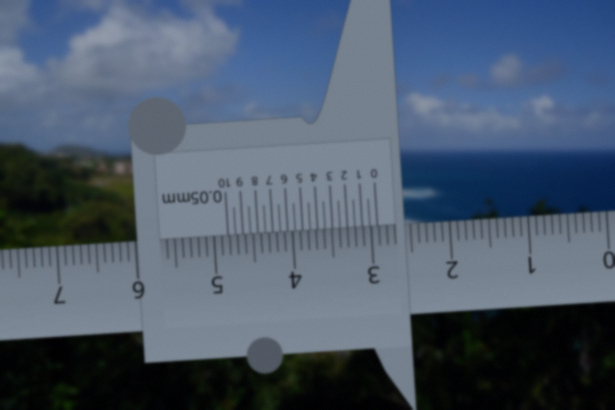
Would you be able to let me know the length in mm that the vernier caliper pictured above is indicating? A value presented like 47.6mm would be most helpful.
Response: 29.2mm
